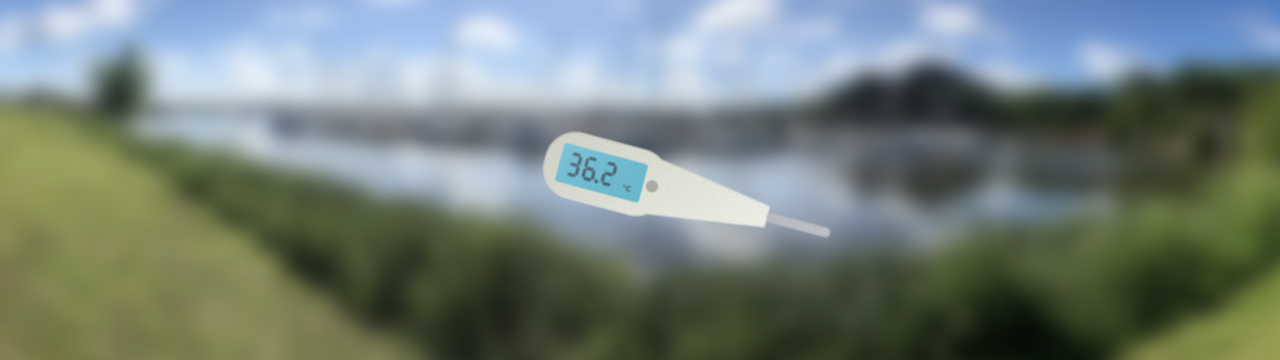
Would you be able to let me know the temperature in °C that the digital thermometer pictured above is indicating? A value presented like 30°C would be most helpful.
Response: 36.2°C
